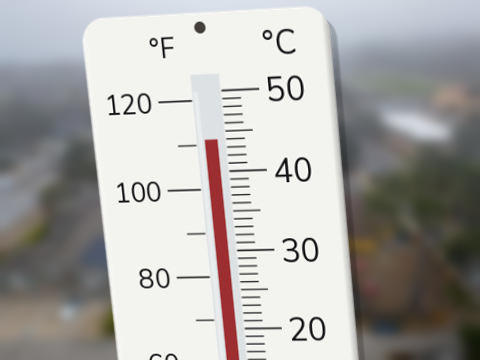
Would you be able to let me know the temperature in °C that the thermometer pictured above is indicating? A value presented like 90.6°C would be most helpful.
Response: 44°C
